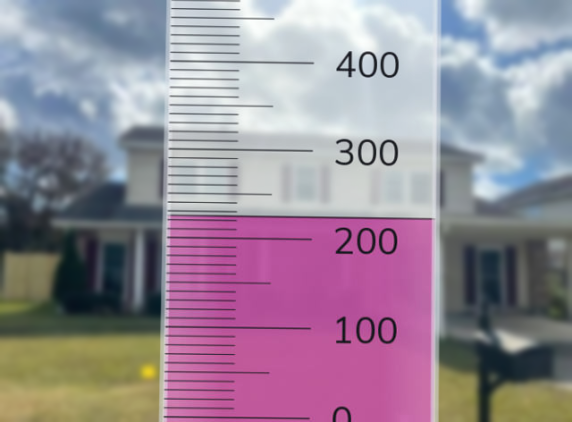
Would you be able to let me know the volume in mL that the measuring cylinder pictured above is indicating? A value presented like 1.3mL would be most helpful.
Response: 225mL
